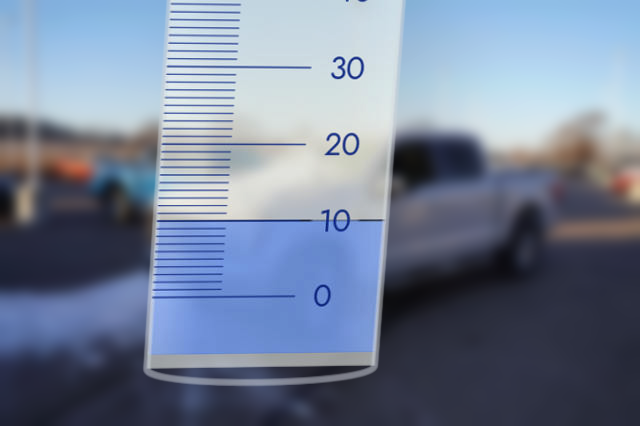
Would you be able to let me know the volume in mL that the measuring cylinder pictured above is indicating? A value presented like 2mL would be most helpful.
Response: 10mL
